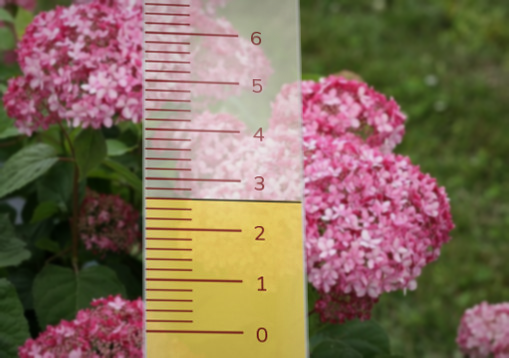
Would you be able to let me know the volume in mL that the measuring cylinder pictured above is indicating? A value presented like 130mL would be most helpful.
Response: 2.6mL
